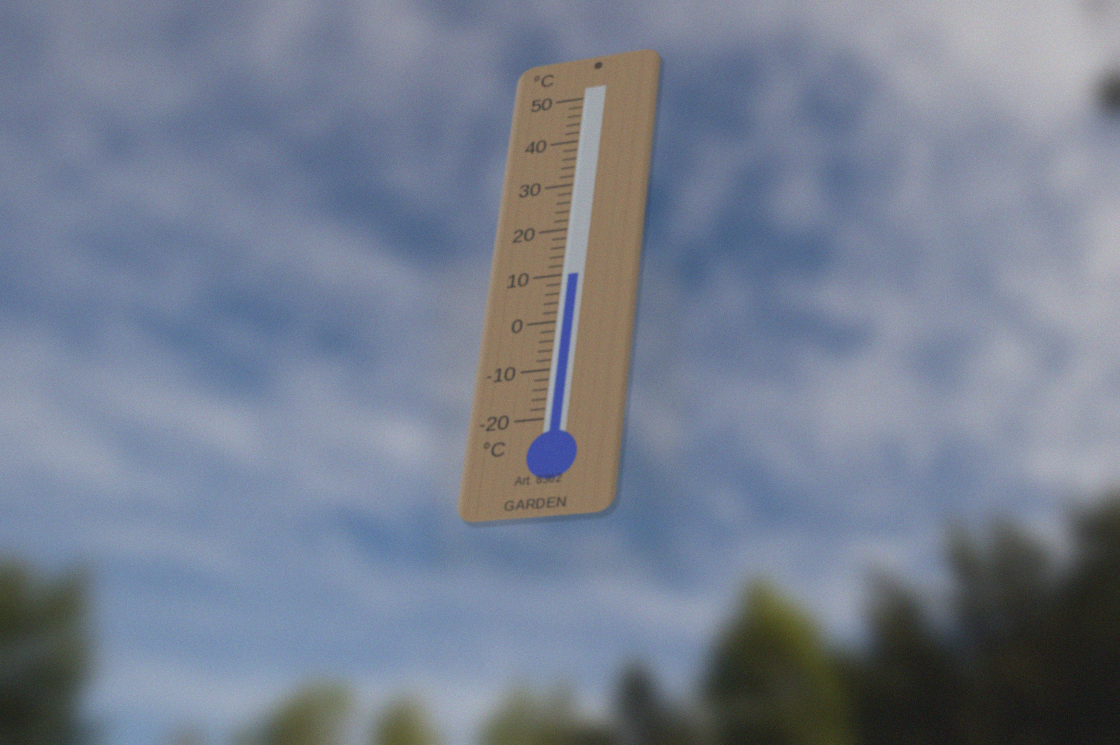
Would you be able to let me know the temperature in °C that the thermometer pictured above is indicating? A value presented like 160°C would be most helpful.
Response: 10°C
